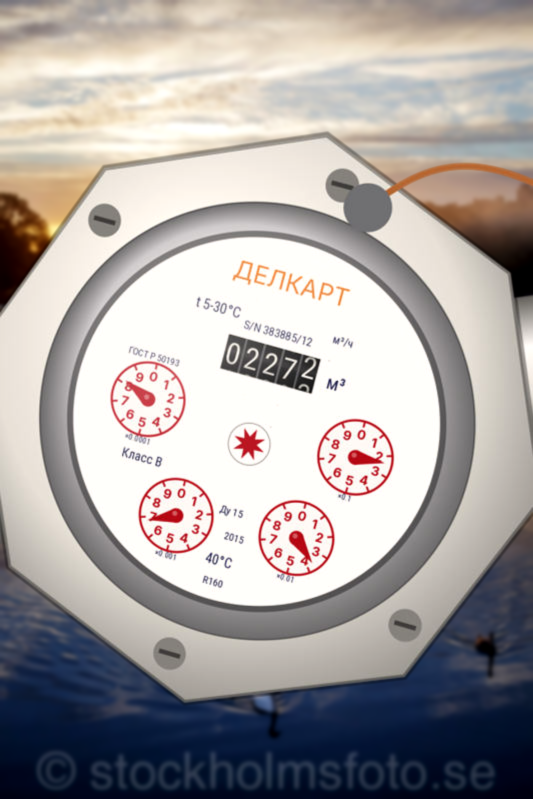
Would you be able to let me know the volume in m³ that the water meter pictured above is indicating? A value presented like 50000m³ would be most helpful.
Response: 2272.2368m³
